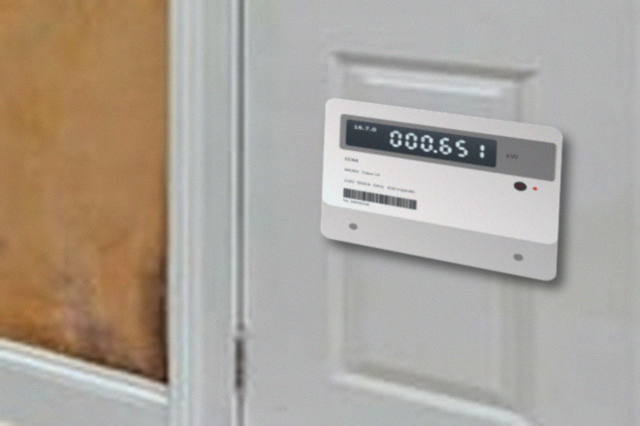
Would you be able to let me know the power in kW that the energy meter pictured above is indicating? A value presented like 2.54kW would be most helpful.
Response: 0.651kW
